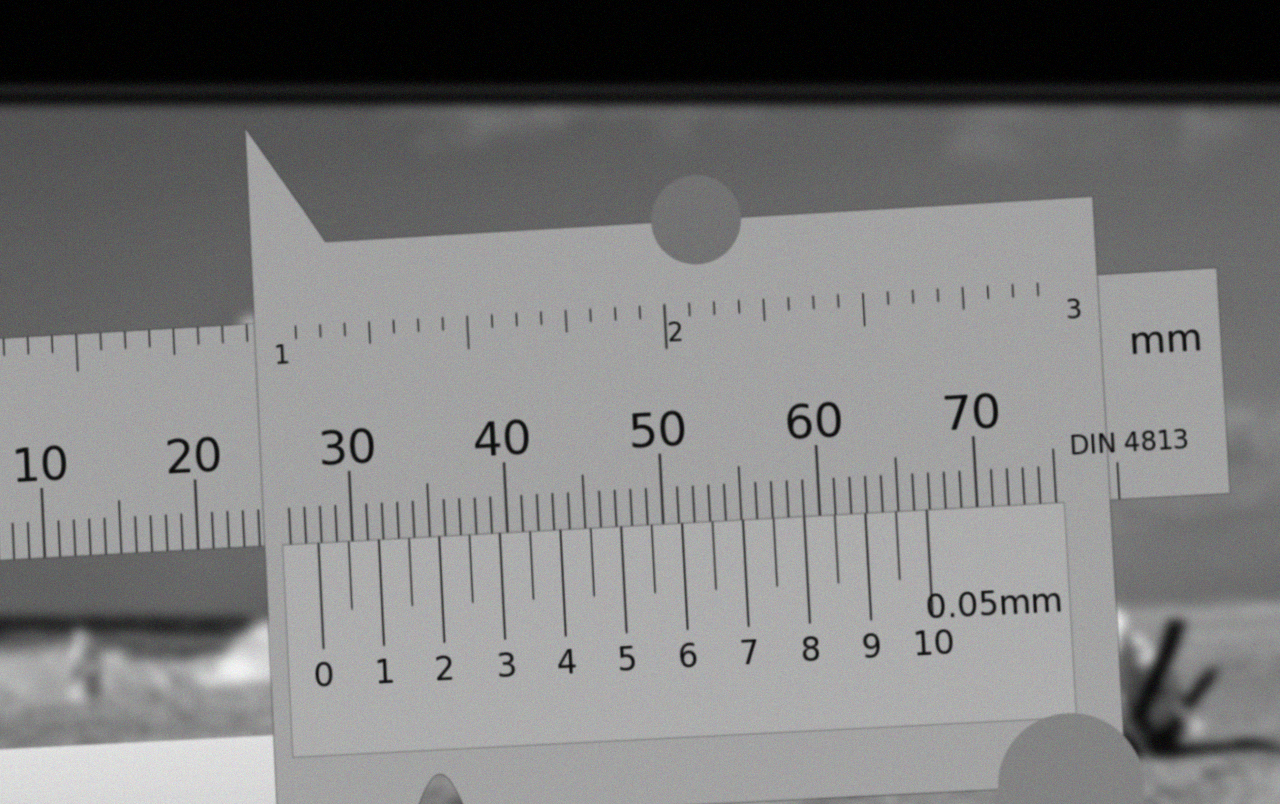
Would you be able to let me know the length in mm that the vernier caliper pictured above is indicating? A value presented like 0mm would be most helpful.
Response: 27.8mm
